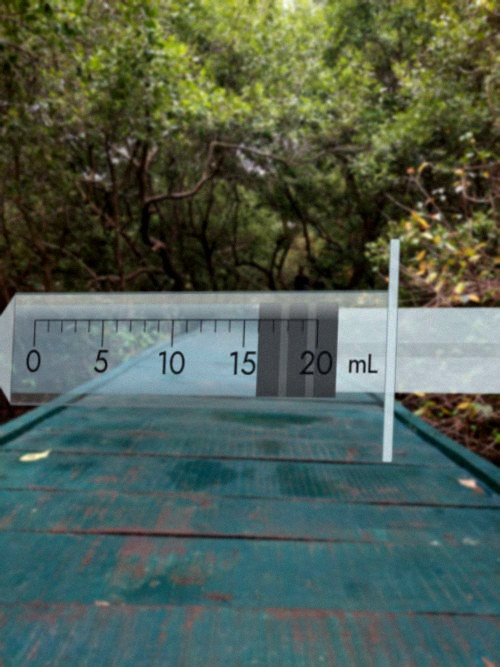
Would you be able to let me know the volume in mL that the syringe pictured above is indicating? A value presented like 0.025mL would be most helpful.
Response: 16mL
